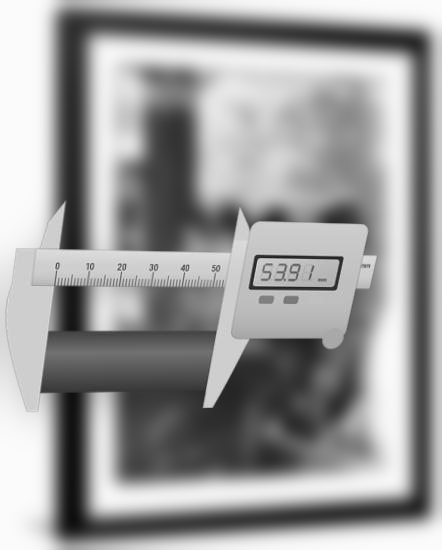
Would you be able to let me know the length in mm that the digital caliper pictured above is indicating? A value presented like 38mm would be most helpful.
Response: 53.91mm
